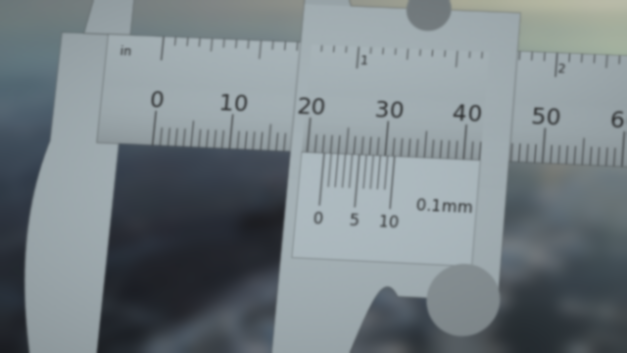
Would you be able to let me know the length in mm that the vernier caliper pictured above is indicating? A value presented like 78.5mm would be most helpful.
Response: 22.2mm
